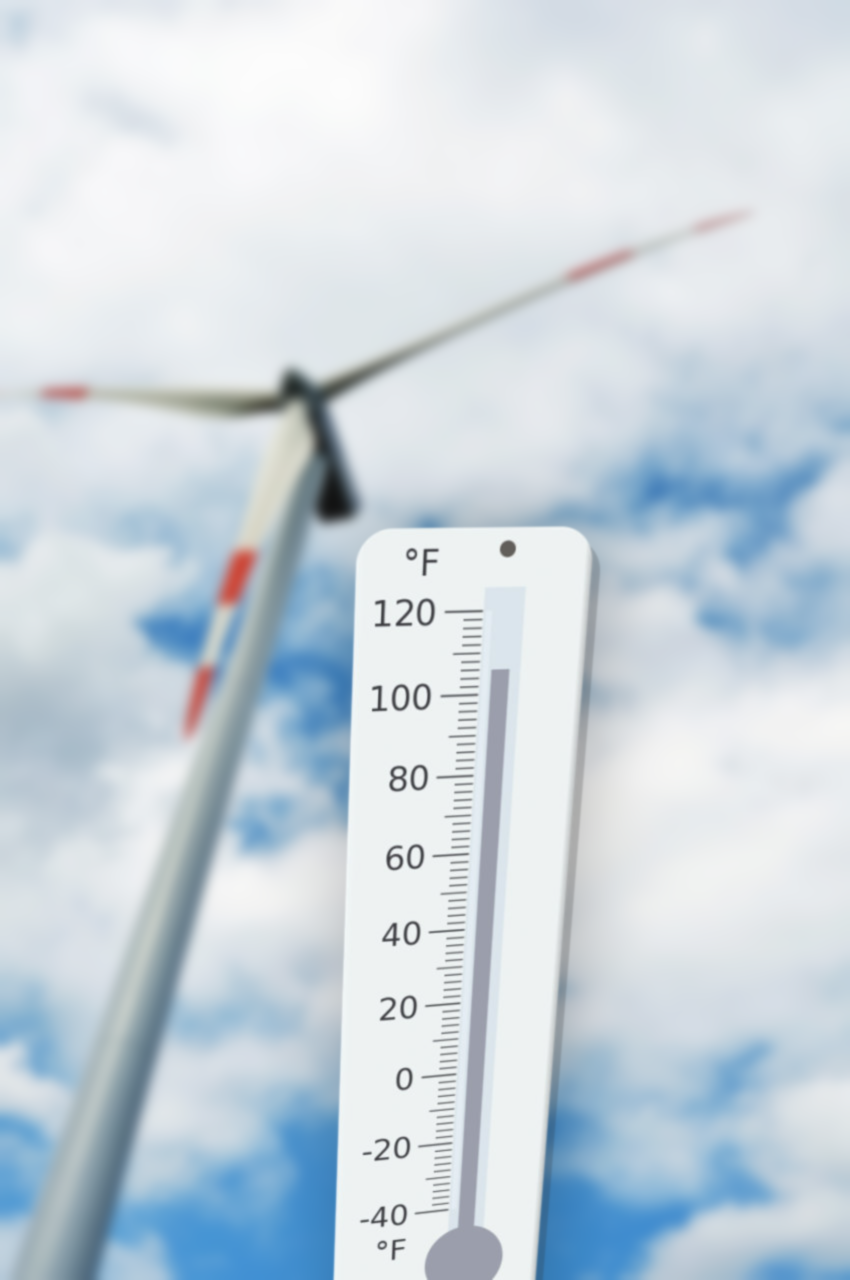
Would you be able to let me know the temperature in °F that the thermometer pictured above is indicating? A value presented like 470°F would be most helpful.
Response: 106°F
